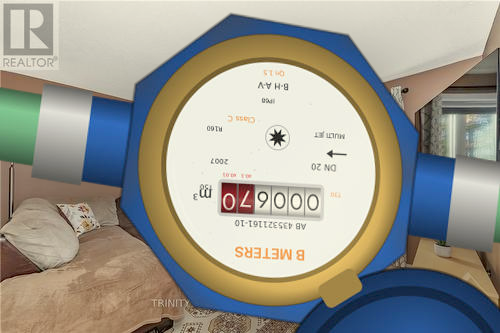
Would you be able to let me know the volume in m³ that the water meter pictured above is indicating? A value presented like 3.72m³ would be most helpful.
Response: 6.70m³
